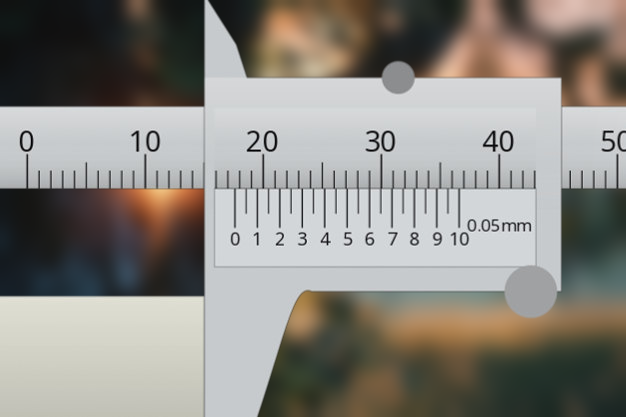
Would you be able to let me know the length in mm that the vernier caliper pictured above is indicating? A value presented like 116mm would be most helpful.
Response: 17.6mm
